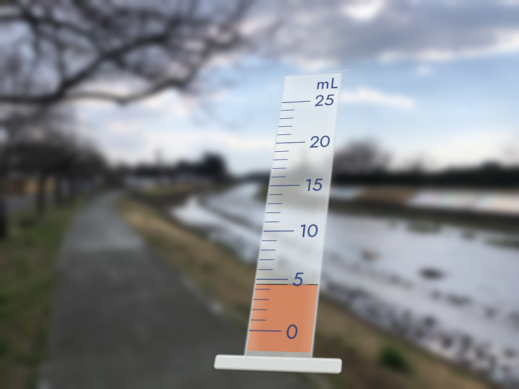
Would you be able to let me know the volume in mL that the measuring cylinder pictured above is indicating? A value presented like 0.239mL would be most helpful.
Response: 4.5mL
